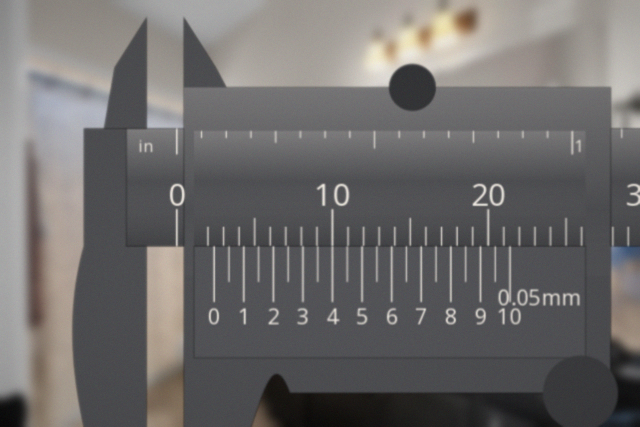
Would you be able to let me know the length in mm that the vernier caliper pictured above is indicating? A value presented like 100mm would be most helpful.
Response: 2.4mm
